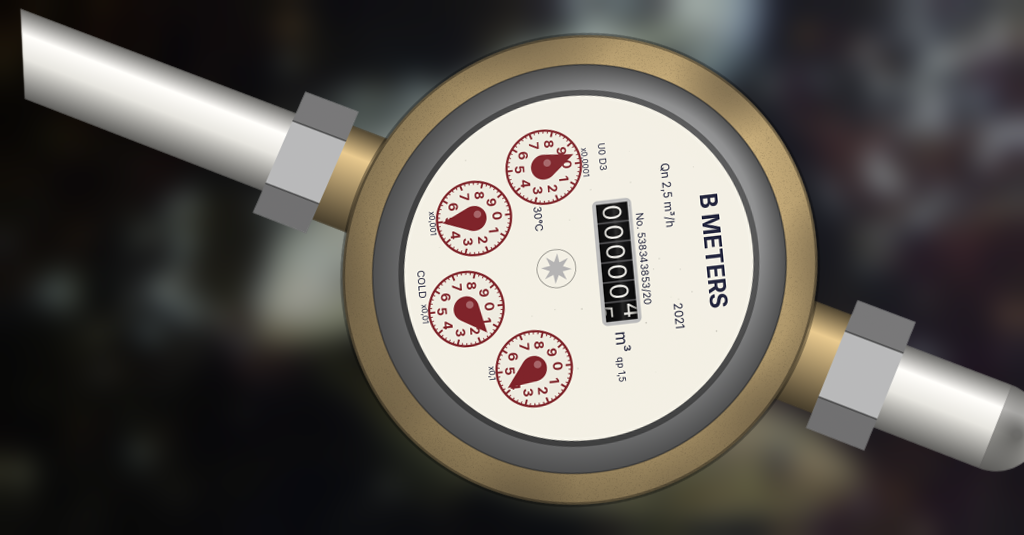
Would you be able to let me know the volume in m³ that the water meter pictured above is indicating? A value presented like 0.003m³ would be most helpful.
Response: 4.4149m³
